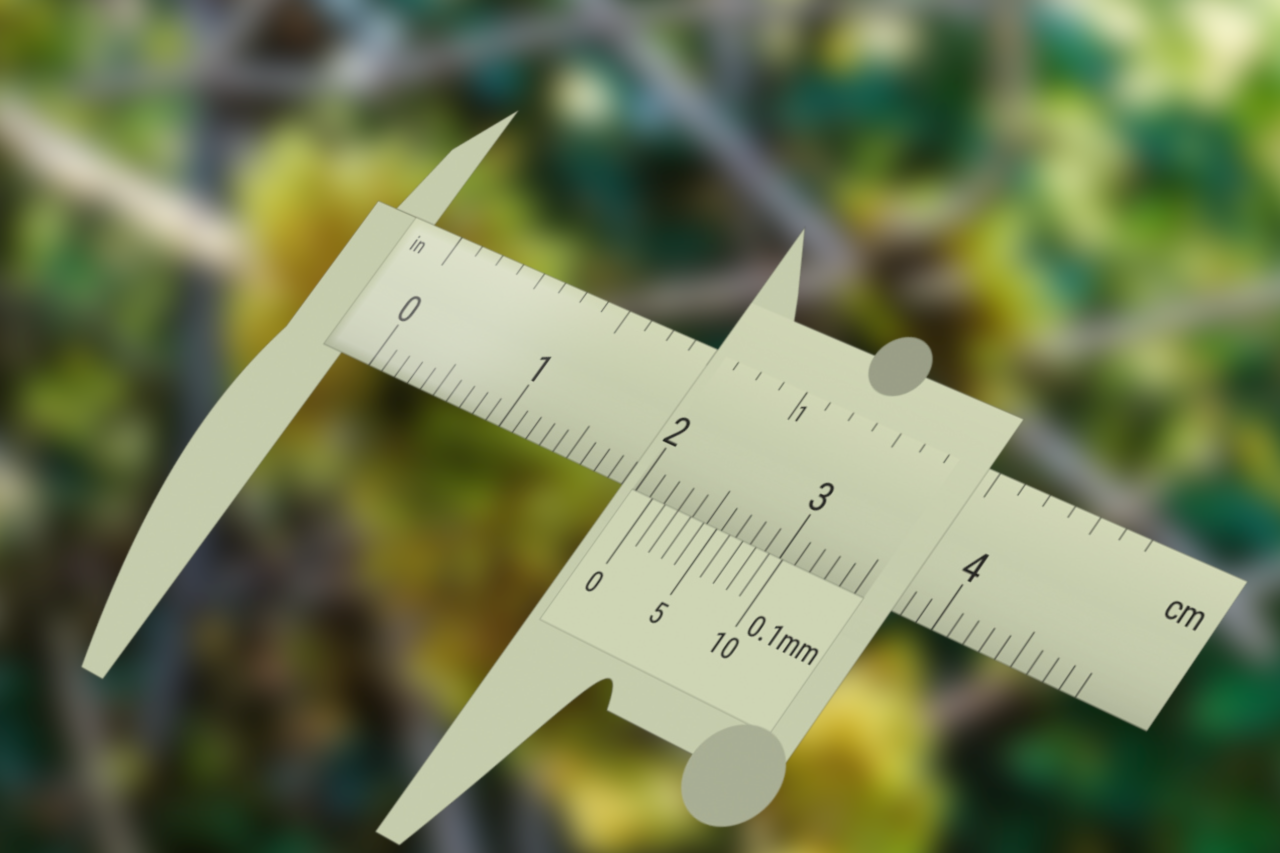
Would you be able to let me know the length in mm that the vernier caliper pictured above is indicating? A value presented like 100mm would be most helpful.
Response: 21.2mm
